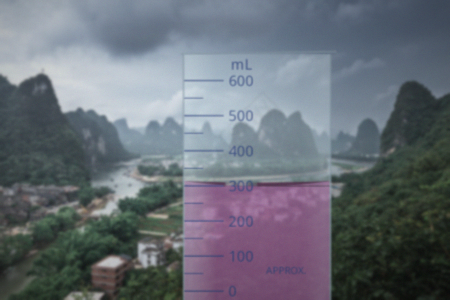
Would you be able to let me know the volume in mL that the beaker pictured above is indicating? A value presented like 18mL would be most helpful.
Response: 300mL
